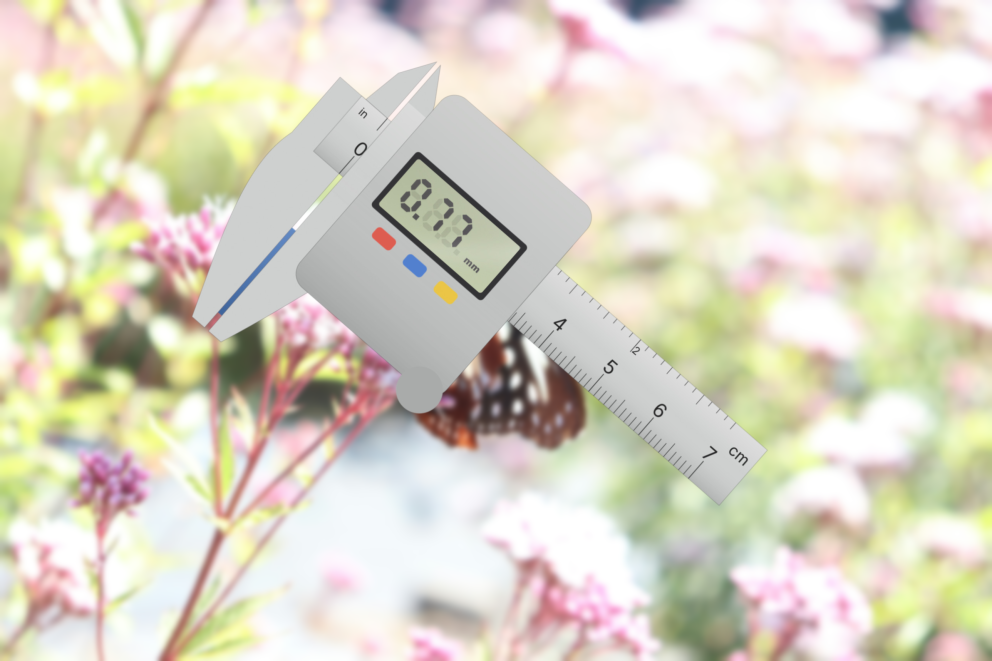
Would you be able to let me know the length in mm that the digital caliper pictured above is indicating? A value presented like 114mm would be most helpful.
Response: 0.77mm
